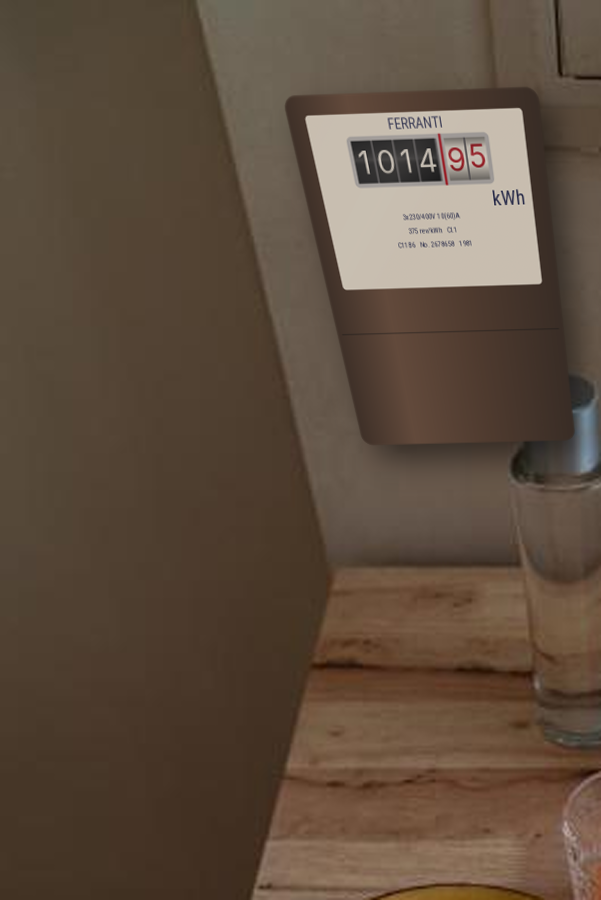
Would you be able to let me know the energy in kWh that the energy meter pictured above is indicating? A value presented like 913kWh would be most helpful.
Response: 1014.95kWh
